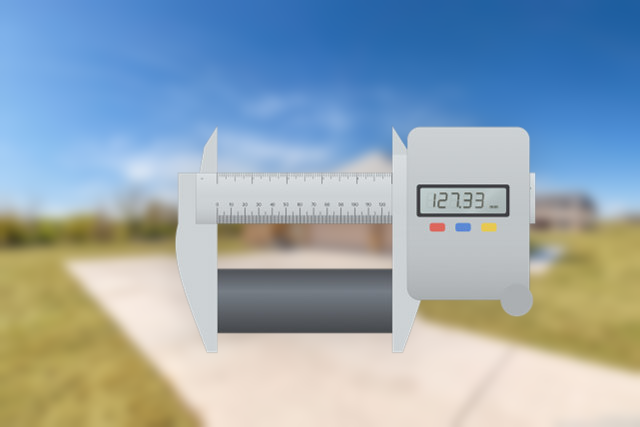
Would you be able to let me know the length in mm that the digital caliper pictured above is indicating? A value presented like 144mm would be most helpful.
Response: 127.33mm
